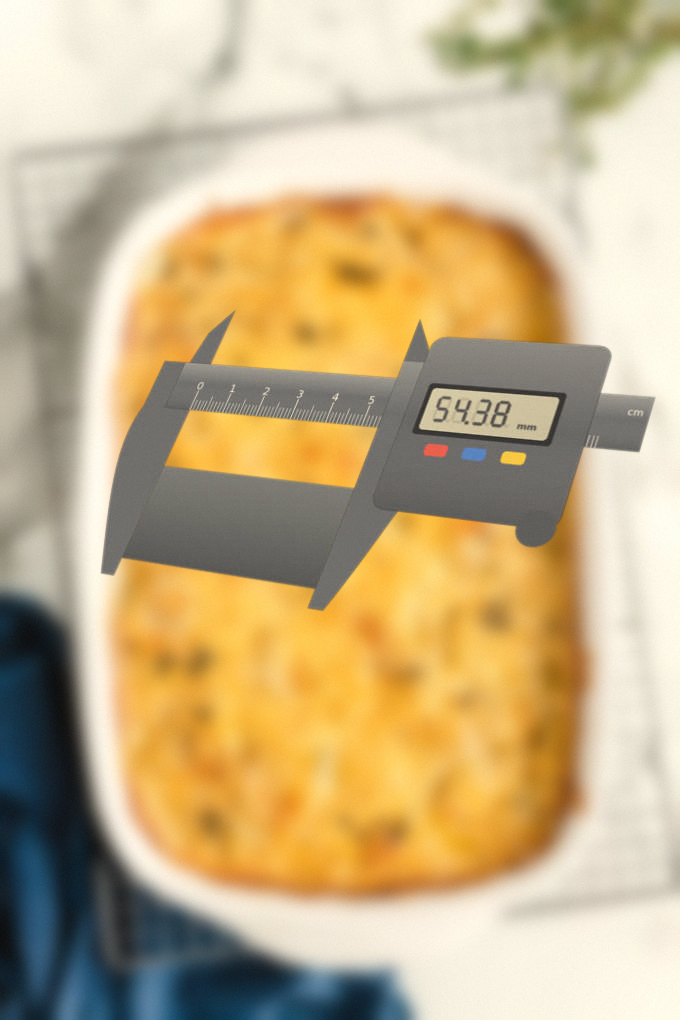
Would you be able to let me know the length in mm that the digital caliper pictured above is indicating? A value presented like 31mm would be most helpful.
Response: 54.38mm
